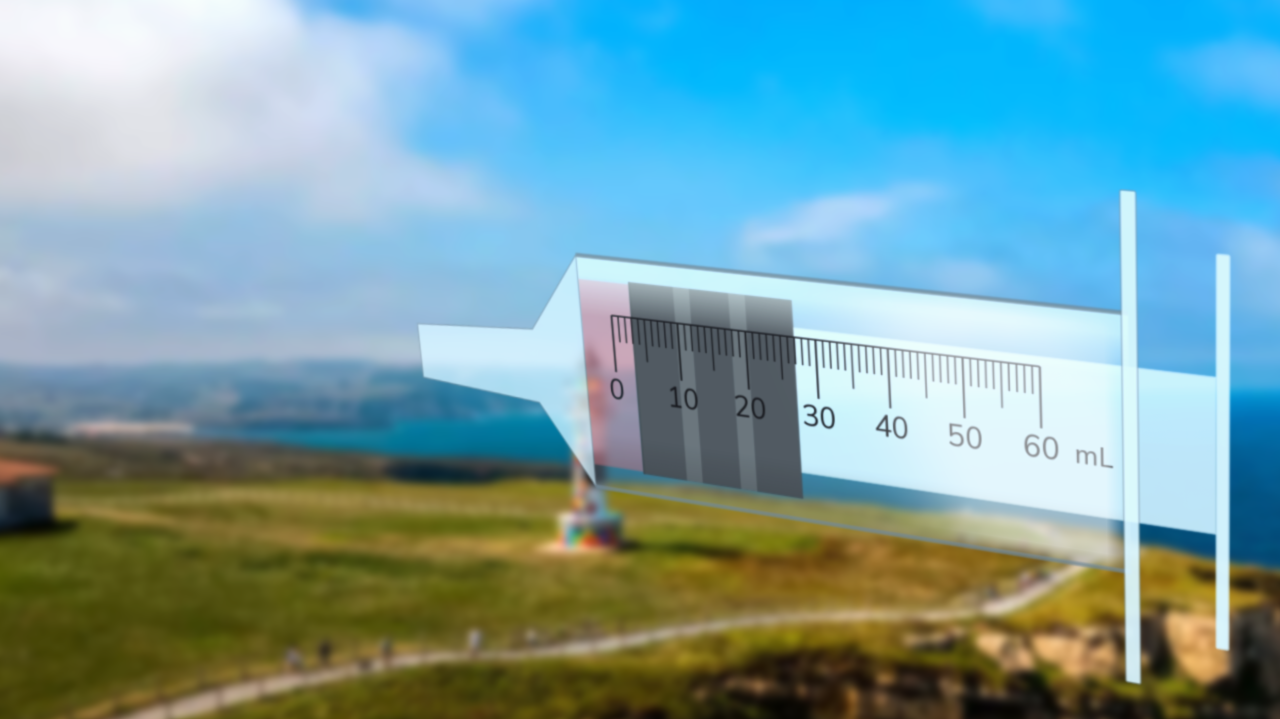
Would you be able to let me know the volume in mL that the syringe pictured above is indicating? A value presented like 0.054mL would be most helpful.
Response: 3mL
